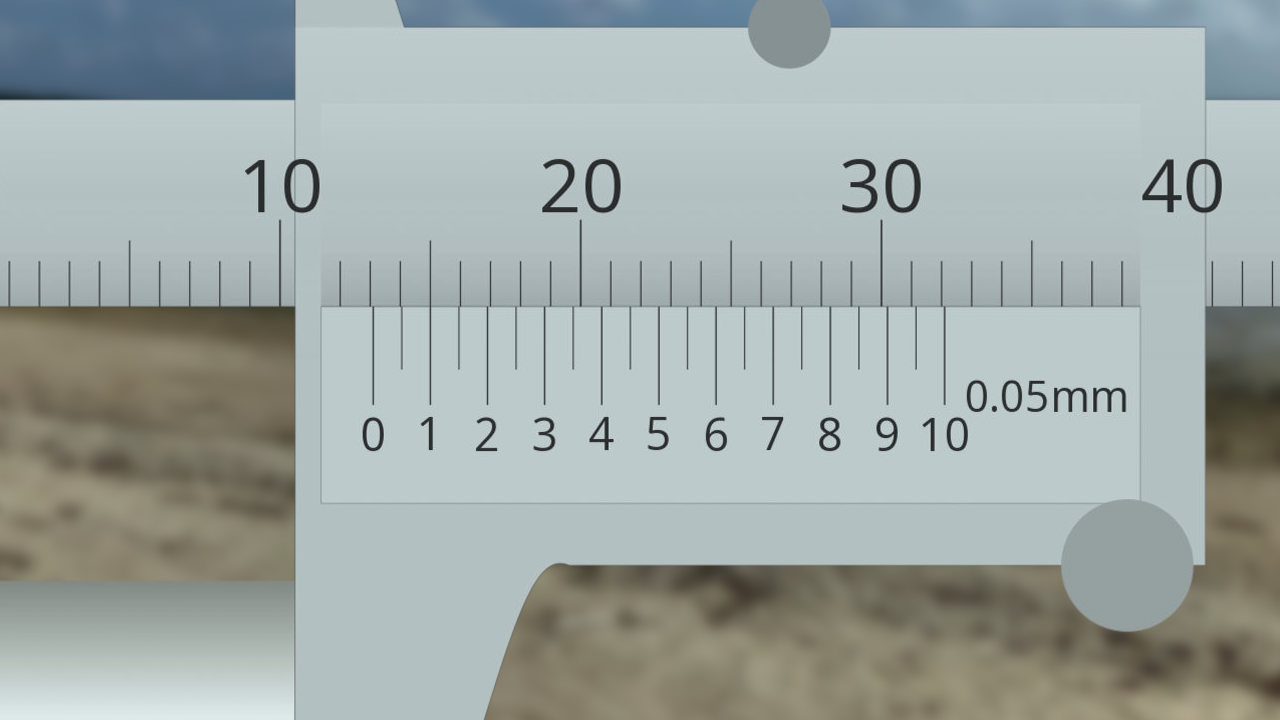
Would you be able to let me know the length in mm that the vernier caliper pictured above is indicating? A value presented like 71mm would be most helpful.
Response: 13.10mm
